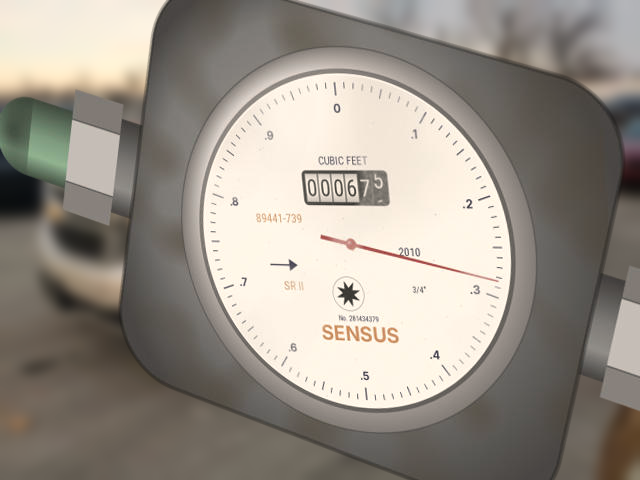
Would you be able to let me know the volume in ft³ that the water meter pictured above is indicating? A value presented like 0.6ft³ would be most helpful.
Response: 675.28ft³
